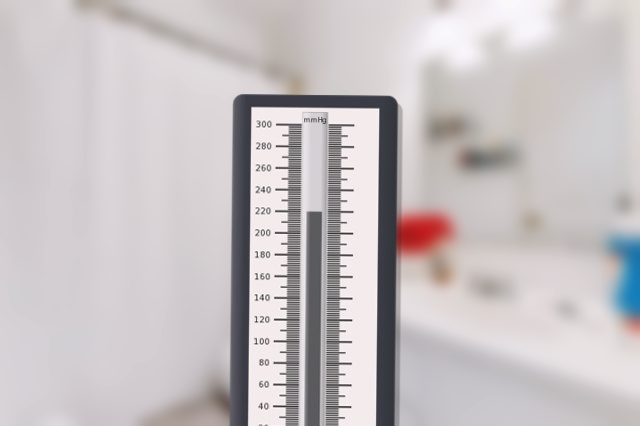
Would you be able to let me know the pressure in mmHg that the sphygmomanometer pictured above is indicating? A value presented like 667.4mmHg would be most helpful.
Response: 220mmHg
